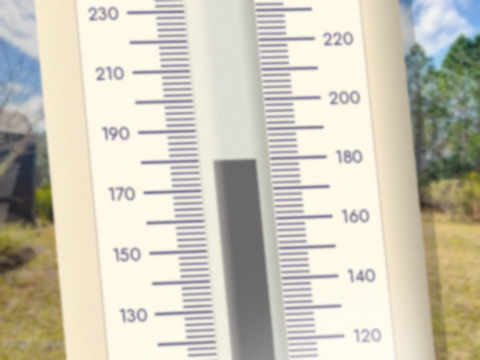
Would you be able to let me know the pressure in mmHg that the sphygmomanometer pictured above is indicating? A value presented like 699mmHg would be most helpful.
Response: 180mmHg
